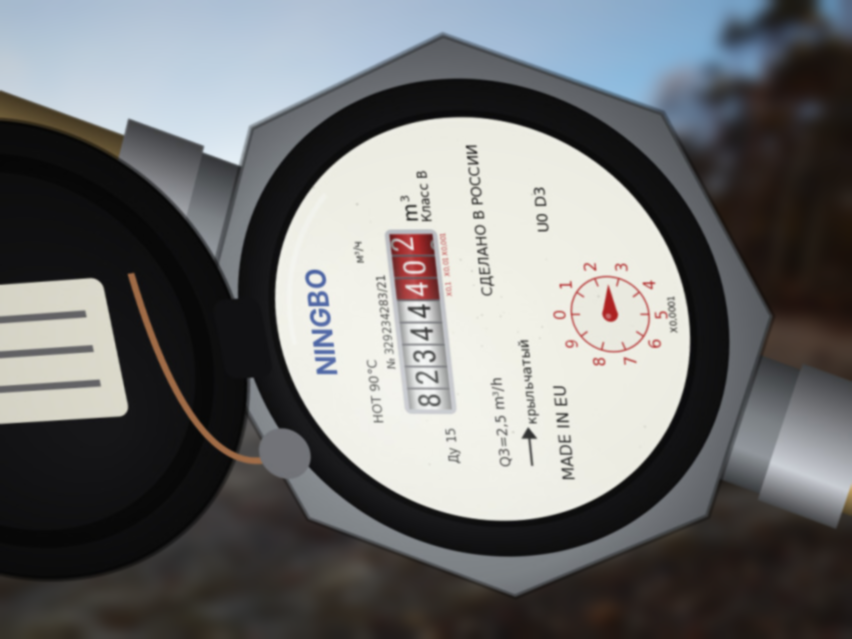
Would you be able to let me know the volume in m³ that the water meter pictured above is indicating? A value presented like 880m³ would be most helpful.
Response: 82344.4022m³
